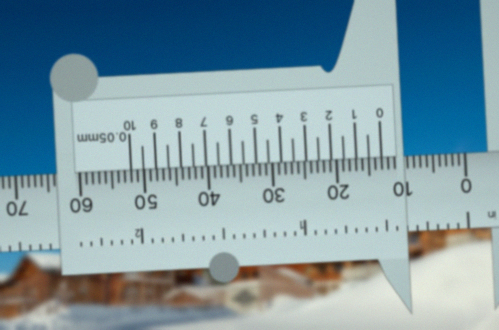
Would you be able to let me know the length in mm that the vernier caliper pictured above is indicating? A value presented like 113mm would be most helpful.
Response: 13.0mm
